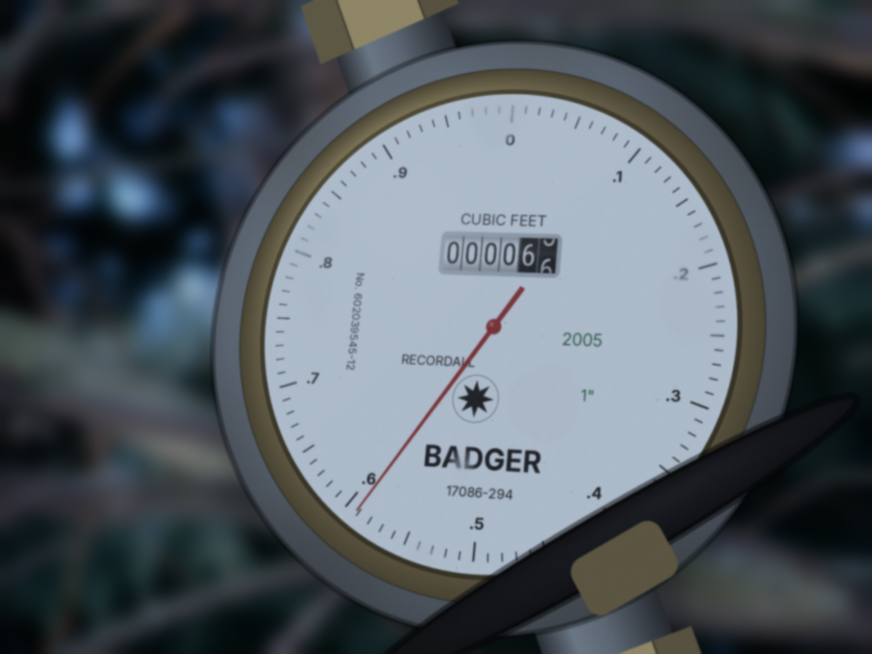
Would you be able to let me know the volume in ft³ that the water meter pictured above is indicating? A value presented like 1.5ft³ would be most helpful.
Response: 65.59ft³
